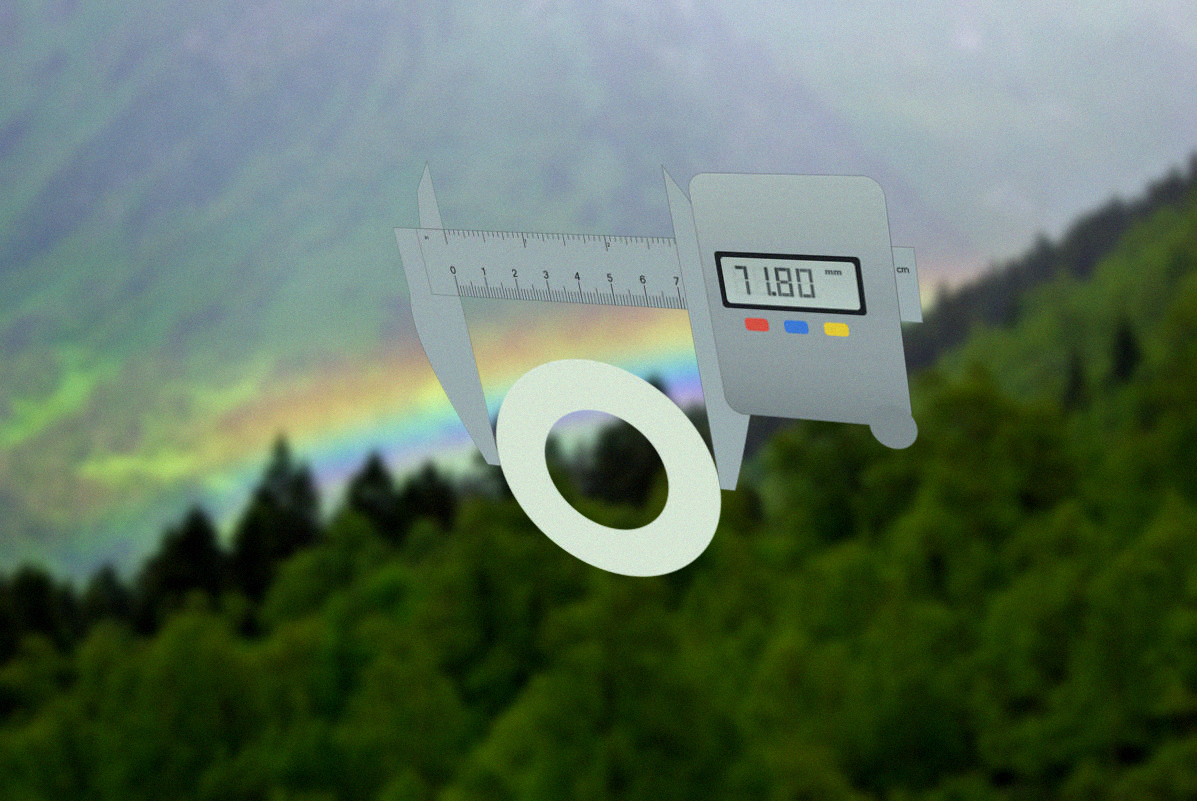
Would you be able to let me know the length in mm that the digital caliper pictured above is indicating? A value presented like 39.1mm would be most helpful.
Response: 71.80mm
